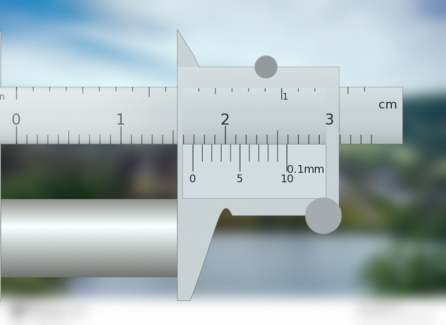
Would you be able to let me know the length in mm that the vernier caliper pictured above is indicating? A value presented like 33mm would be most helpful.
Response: 16.9mm
